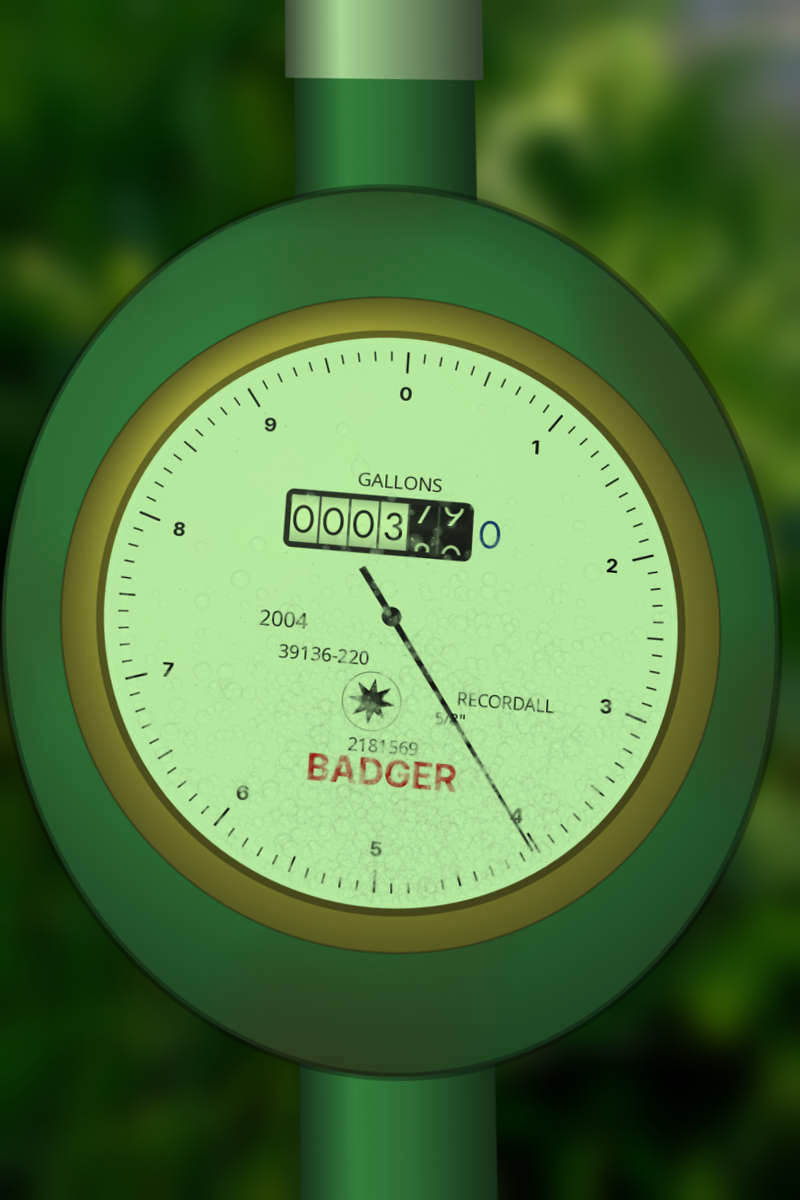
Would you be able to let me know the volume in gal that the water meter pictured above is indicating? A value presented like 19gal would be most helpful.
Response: 3794.0gal
